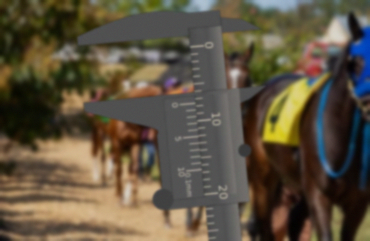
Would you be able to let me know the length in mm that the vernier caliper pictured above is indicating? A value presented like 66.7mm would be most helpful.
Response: 7.6mm
